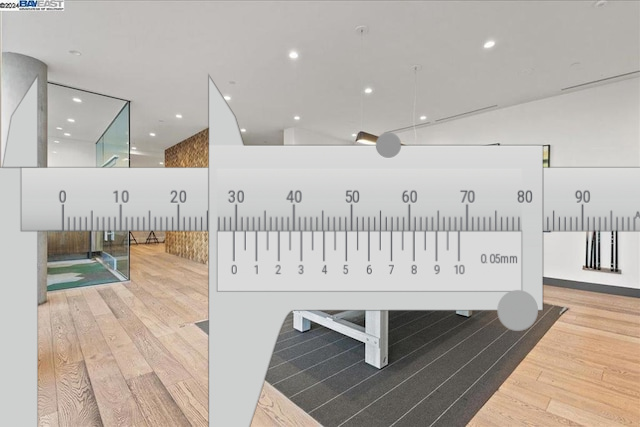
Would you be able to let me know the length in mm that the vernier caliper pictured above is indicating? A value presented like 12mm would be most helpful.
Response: 29.6mm
